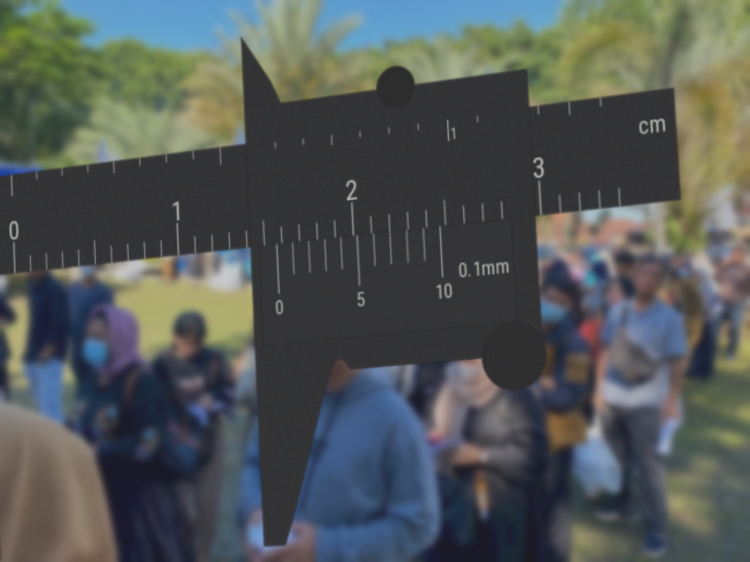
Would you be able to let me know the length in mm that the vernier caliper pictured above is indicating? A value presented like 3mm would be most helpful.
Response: 15.7mm
